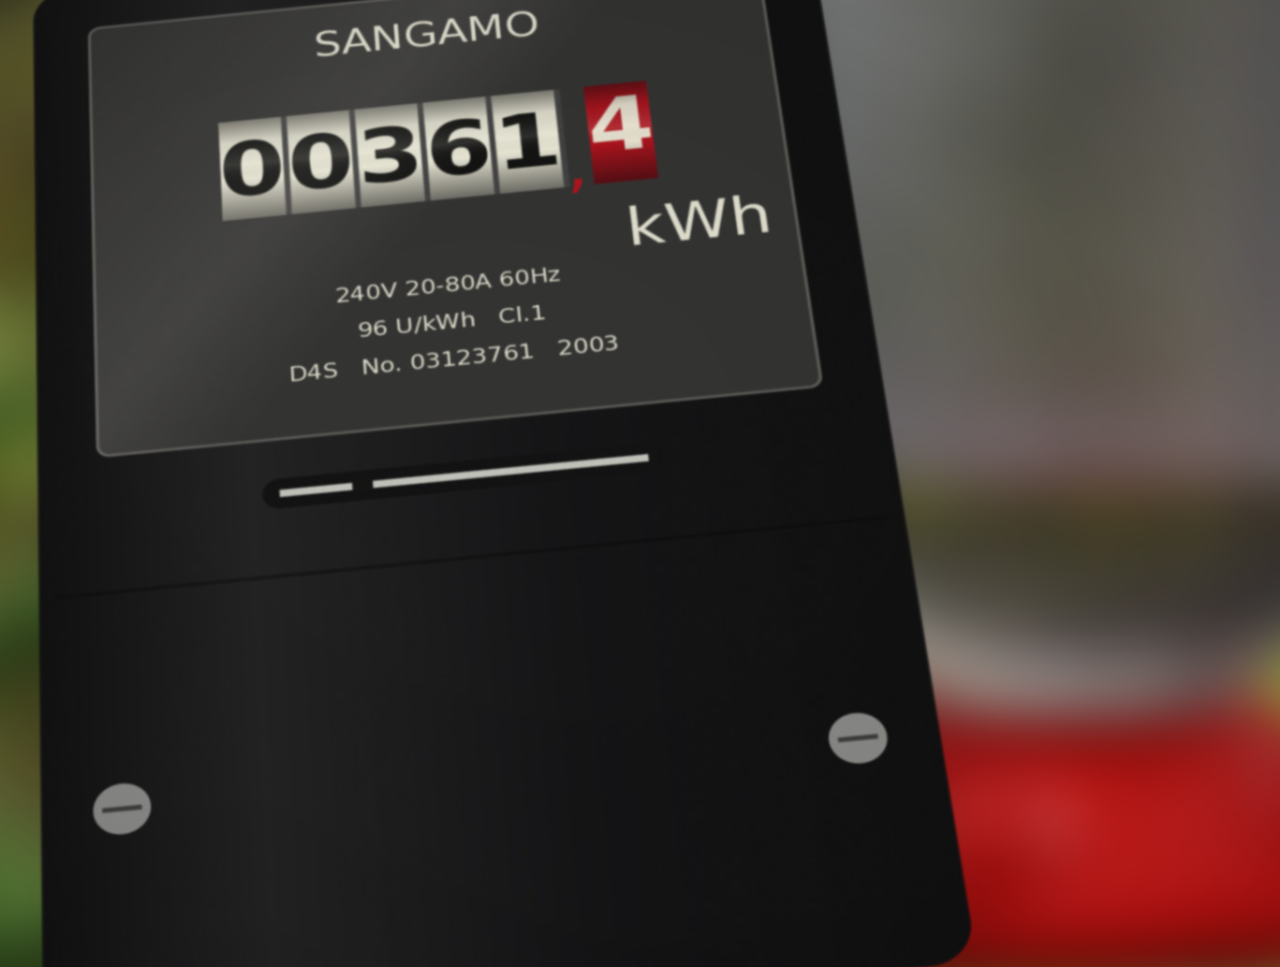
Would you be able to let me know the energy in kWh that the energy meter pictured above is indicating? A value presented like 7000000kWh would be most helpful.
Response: 361.4kWh
